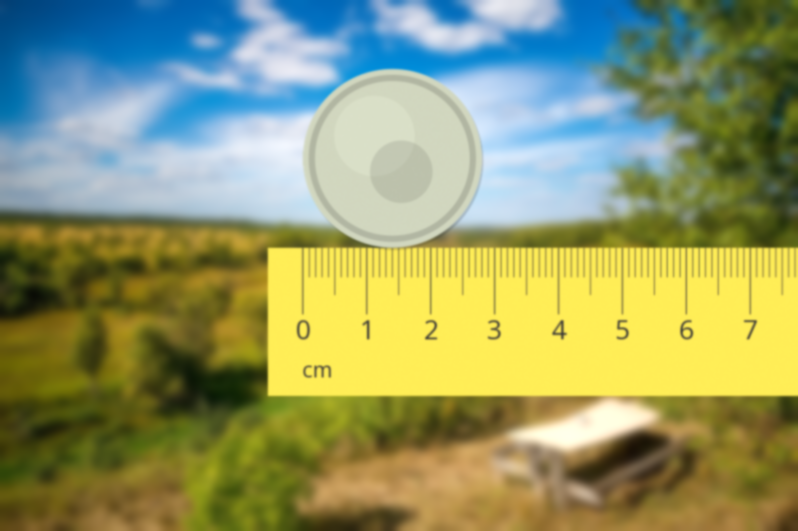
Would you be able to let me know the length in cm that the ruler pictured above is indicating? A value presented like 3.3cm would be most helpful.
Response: 2.8cm
